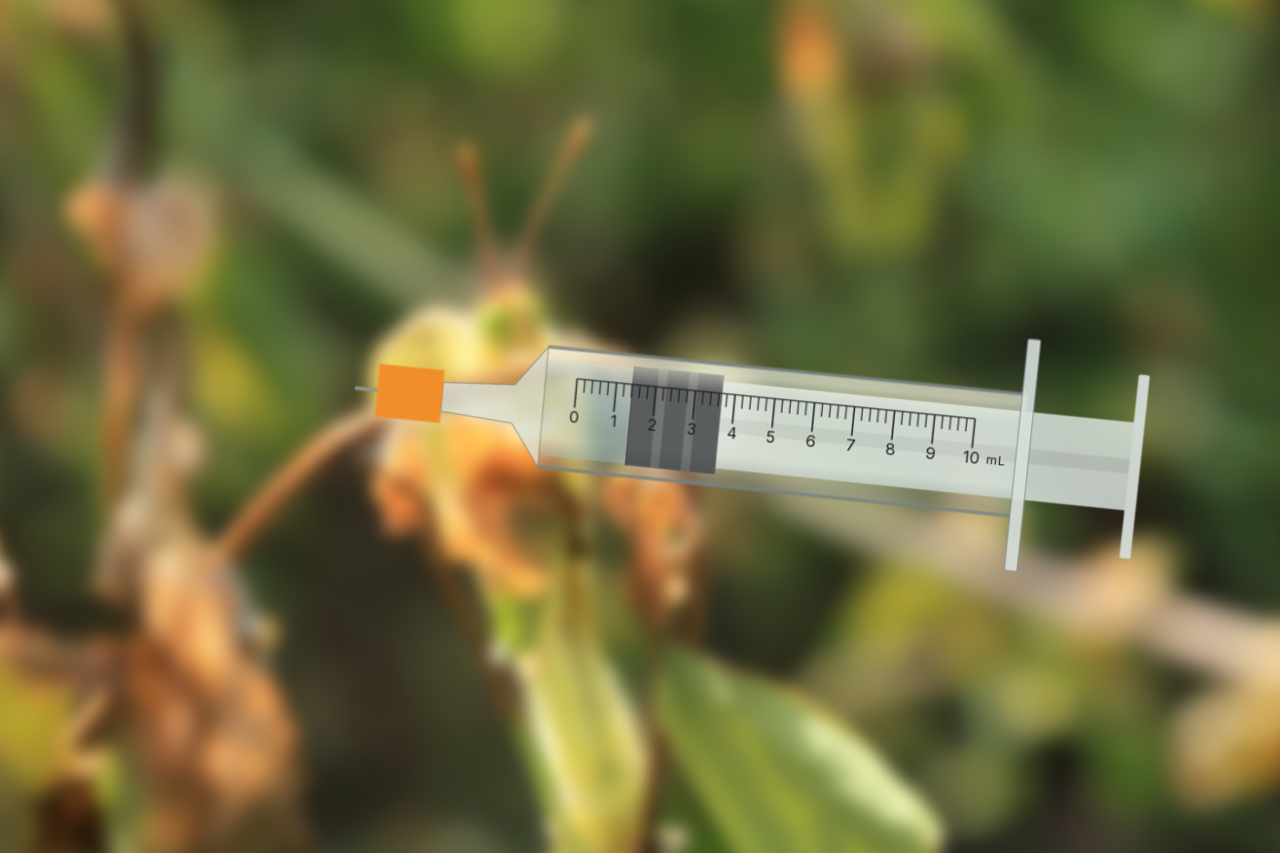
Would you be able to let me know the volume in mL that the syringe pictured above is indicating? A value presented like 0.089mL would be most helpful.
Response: 1.4mL
